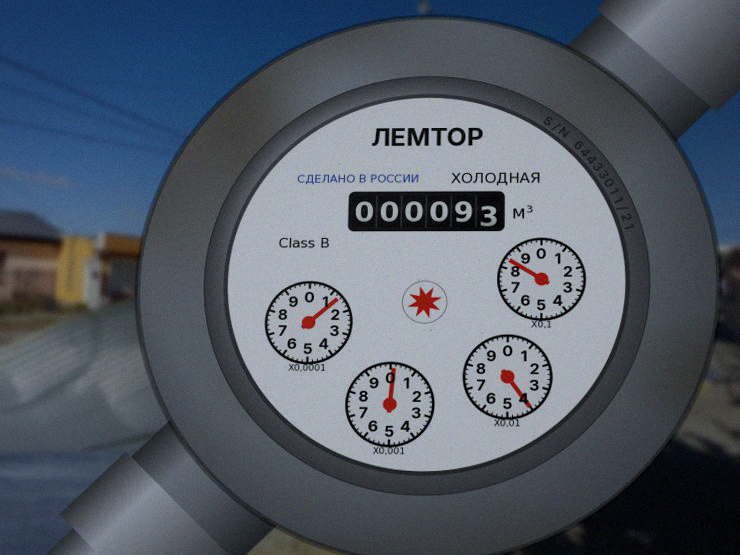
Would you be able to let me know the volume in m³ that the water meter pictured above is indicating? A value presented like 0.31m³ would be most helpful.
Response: 92.8401m³
